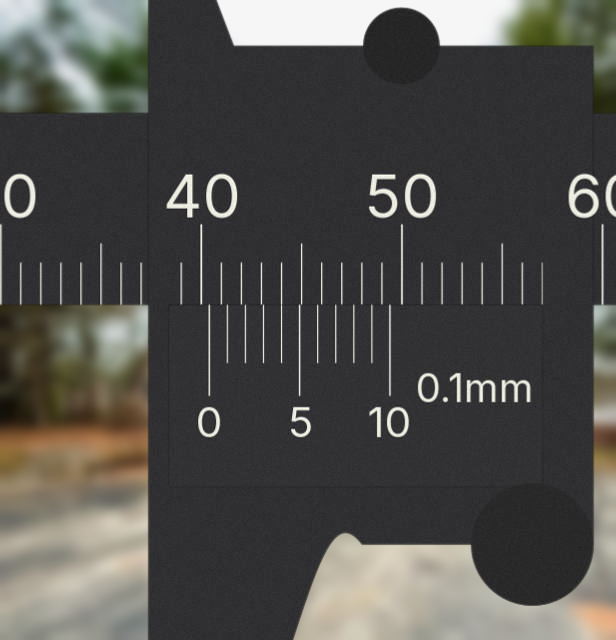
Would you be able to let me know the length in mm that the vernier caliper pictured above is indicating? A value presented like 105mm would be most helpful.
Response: 40.4mm
